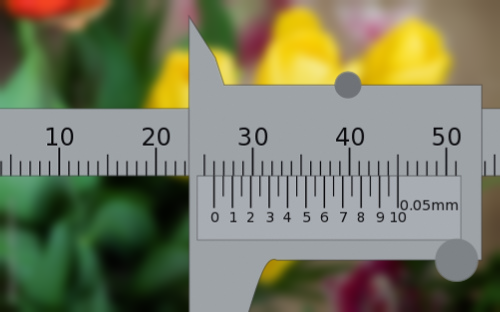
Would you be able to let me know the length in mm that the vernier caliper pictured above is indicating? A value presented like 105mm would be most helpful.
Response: 26.0mm
